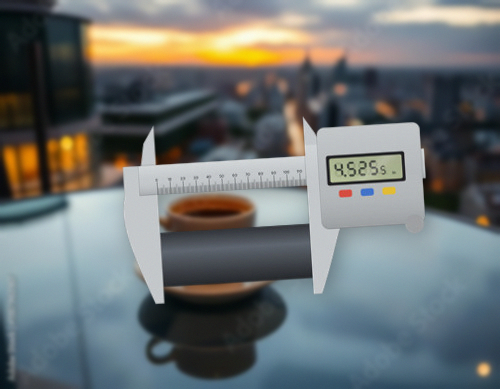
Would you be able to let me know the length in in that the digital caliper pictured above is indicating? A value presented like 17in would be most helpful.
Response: 4.5255in
